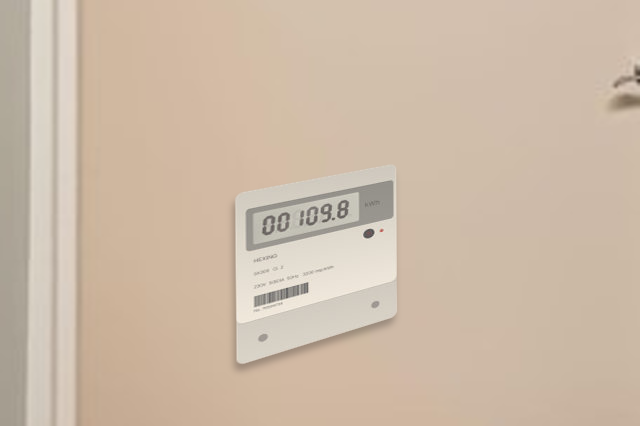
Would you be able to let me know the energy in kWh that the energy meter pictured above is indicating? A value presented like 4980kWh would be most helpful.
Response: 109.8kWh
